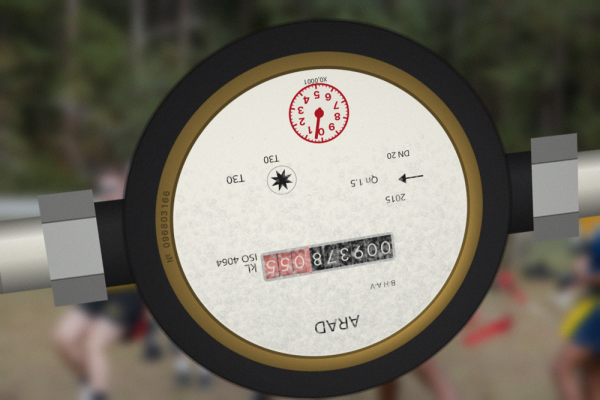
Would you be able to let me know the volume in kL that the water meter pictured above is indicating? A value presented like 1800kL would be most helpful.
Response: 9378.0550kL
